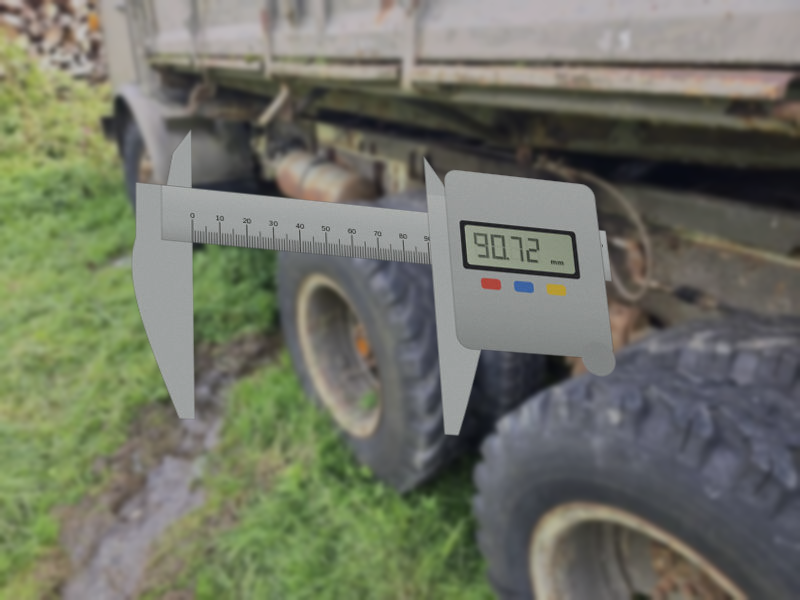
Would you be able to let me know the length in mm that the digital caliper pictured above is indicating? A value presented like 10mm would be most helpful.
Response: 90.72mm
